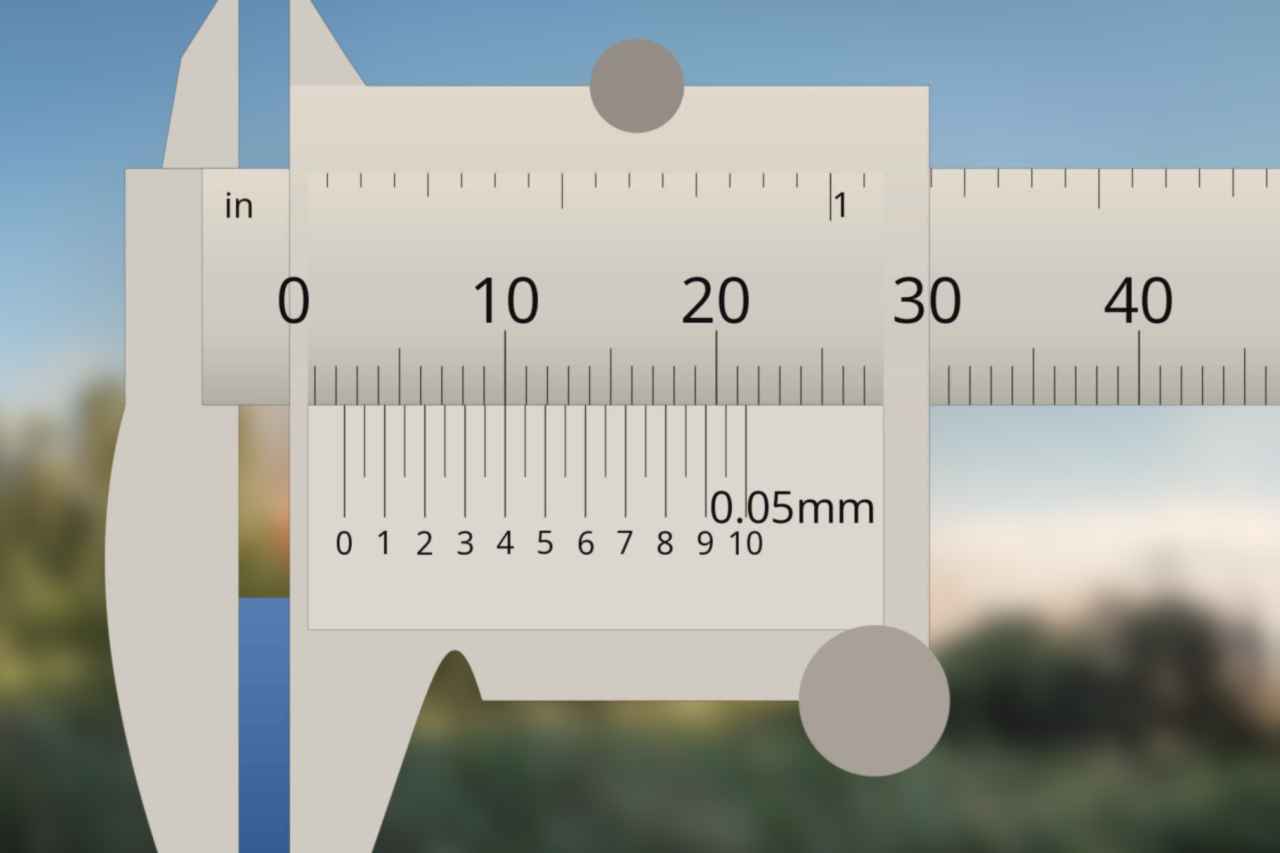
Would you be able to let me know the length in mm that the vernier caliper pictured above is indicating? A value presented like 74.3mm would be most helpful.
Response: 2.4mm
